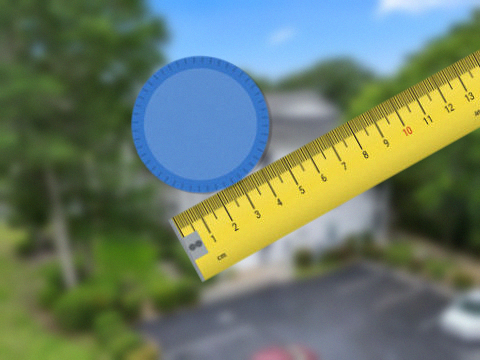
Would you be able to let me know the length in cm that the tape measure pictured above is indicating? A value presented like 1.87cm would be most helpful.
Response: 5.5cm
